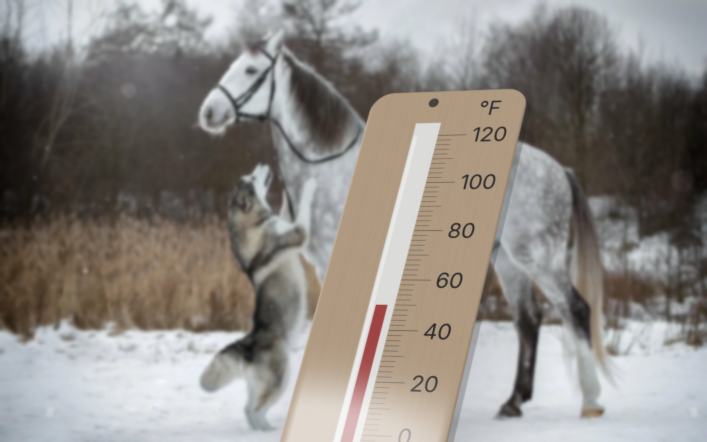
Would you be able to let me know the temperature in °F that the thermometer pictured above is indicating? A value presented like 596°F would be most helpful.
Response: 50°F
